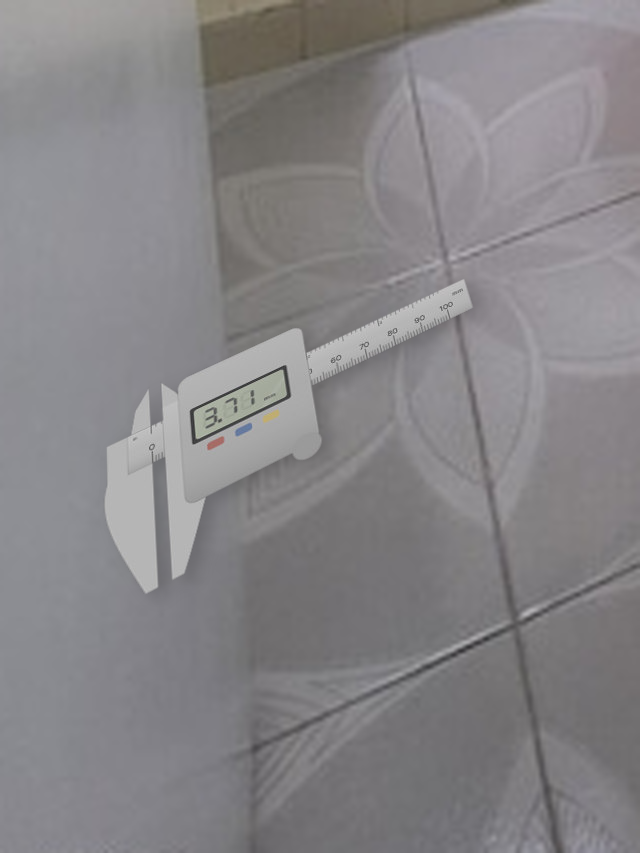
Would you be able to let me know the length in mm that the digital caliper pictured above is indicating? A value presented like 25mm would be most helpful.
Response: 3.71mm
